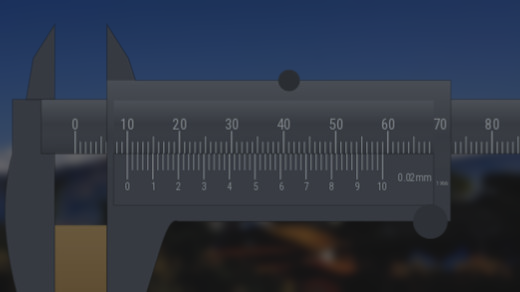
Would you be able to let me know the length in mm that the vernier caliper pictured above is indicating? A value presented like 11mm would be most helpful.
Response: 10.0mm
